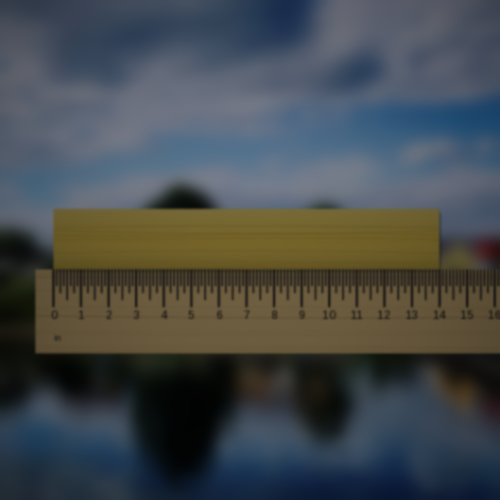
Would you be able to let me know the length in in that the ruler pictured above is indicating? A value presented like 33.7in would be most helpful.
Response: 14in
